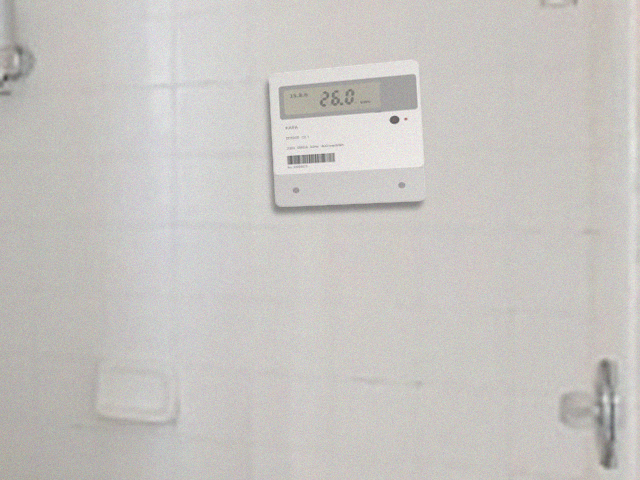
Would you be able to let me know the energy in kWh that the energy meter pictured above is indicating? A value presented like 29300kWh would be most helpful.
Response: 26.0kWh
